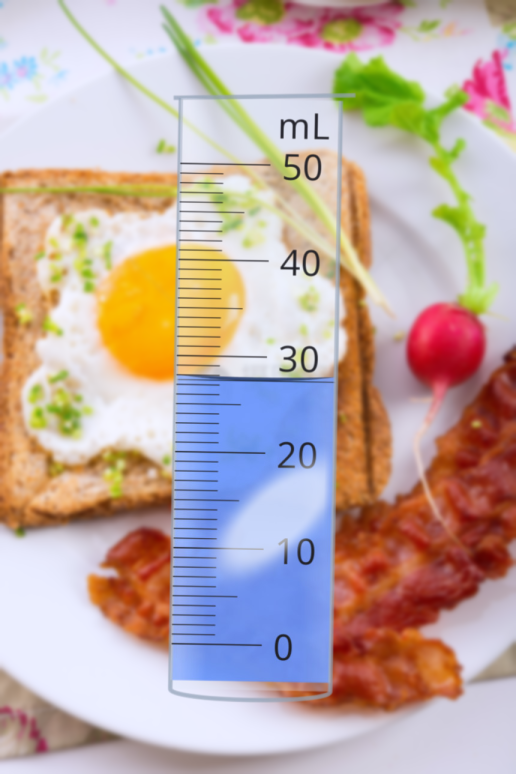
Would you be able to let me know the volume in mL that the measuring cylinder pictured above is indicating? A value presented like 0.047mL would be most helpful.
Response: 27.5mL
